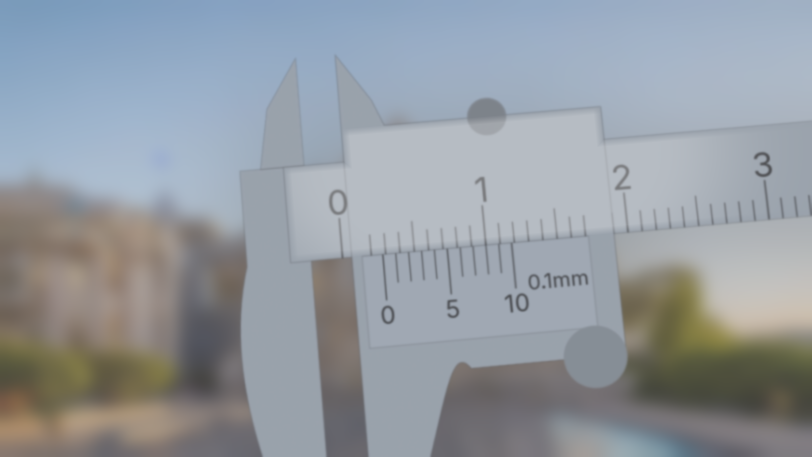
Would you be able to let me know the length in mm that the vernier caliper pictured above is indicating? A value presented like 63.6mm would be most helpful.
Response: 2.8mm
